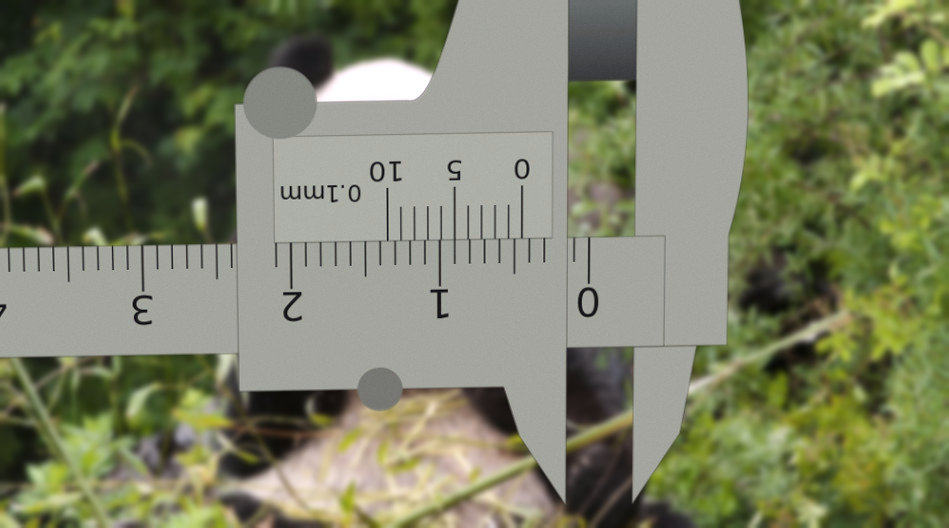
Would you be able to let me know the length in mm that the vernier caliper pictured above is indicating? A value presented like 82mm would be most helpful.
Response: 4.5mm
